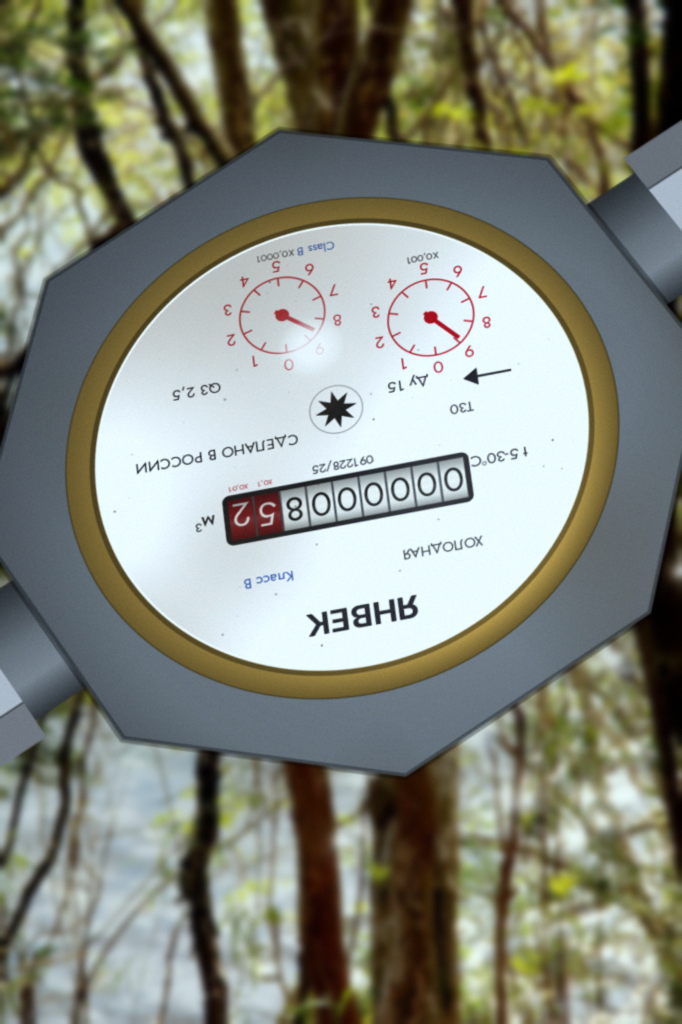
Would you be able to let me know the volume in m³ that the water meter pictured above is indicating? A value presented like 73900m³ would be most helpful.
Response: 8.5188m³
